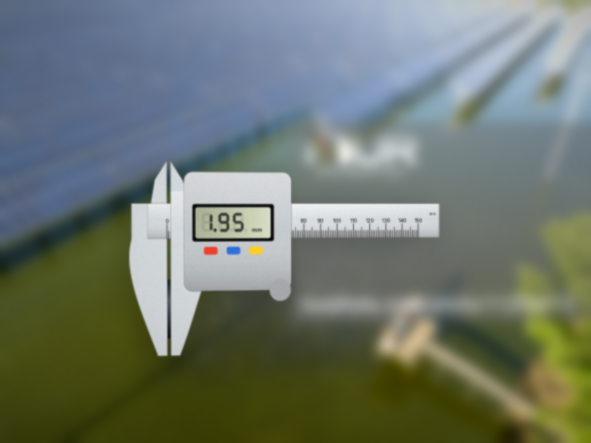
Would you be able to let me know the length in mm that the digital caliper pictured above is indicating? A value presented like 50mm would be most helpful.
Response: 1.95mm
